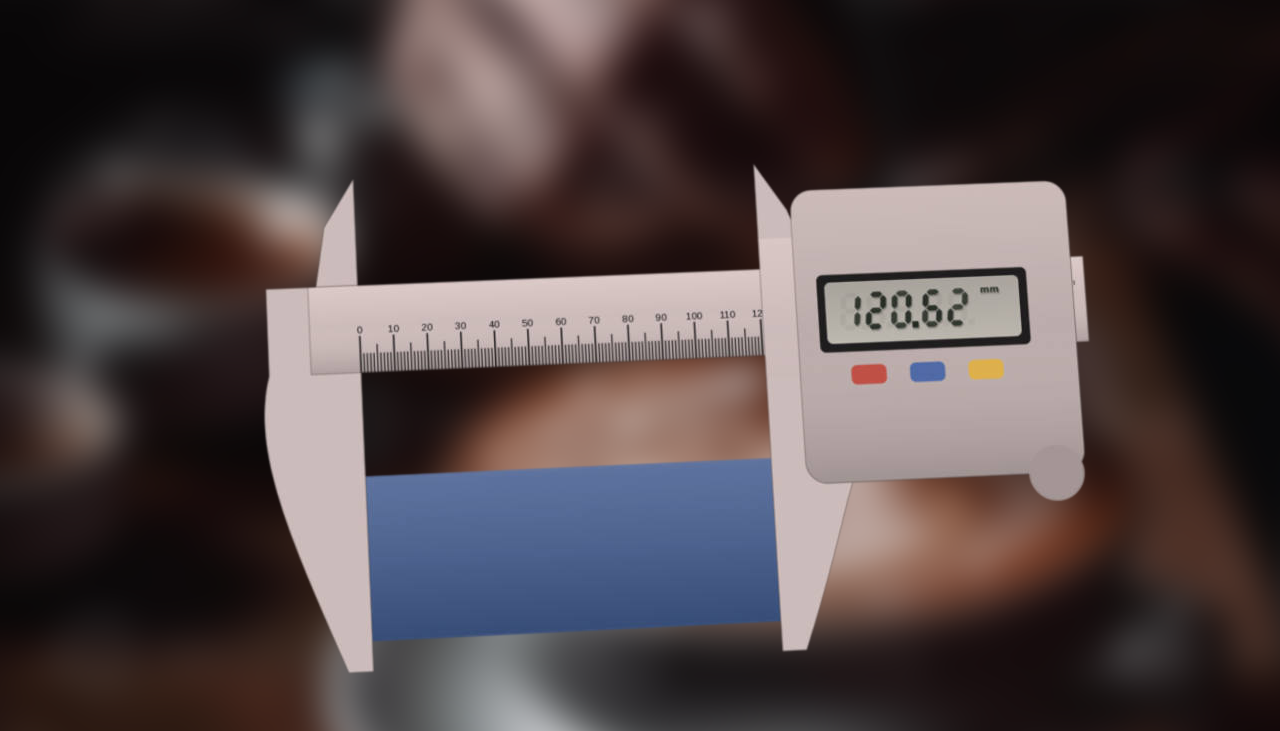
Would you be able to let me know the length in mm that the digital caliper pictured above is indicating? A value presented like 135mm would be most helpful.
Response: 120.62mm
